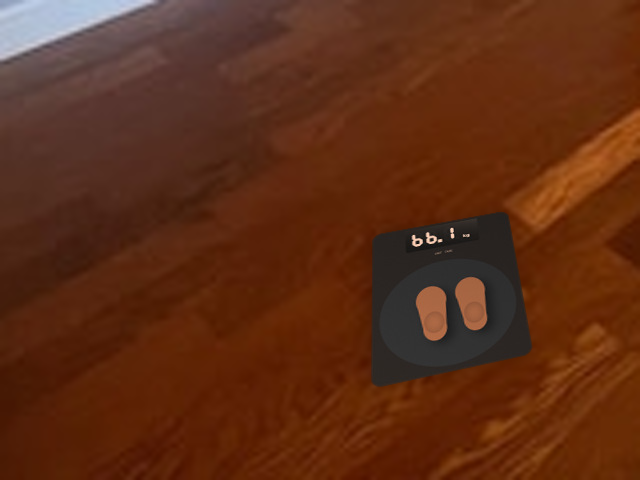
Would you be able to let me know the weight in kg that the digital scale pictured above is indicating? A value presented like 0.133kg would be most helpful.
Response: 66.1kg
